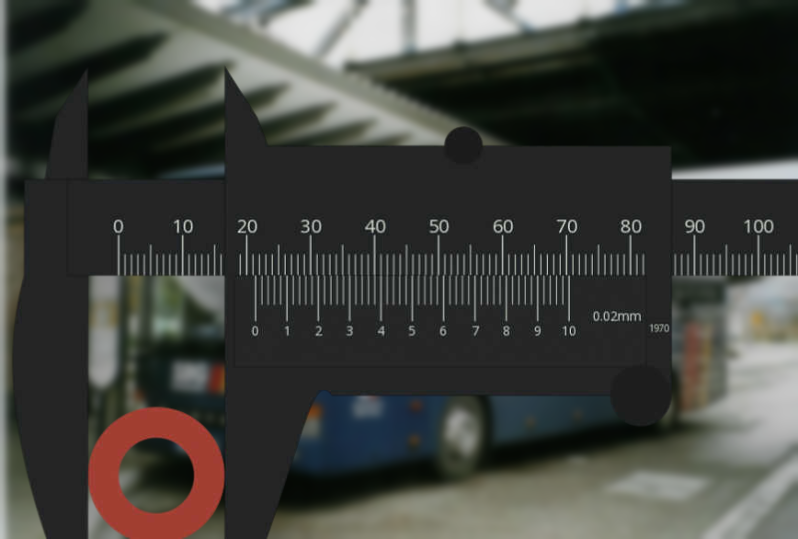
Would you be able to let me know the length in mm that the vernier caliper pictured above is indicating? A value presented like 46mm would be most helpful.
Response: 21.4mm
